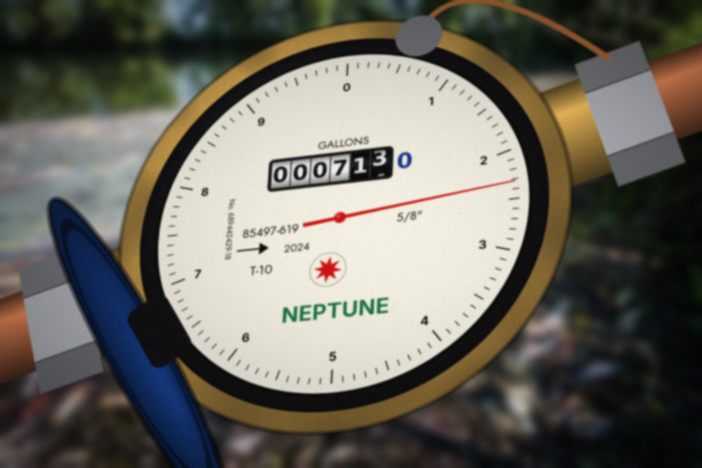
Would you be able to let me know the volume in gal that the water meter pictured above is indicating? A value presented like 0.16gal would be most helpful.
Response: 7132.3gal
